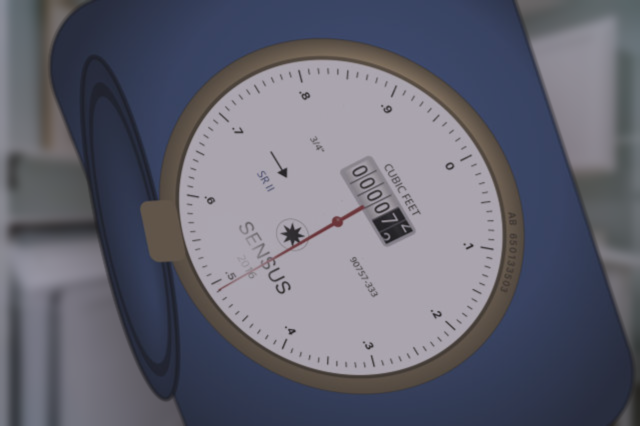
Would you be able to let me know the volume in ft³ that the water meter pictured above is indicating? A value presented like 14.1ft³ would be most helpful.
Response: 72.49ft³
